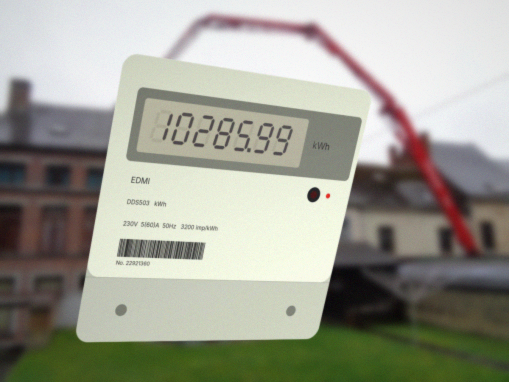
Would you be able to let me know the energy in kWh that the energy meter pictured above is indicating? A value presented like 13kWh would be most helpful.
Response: 10285.99kWh
